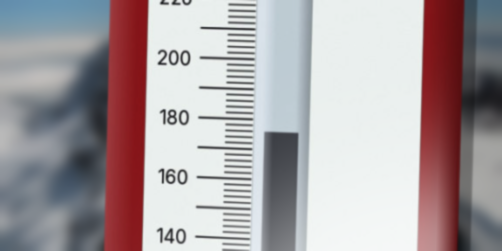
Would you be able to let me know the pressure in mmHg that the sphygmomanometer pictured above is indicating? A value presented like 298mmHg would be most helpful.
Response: 176mmHg
